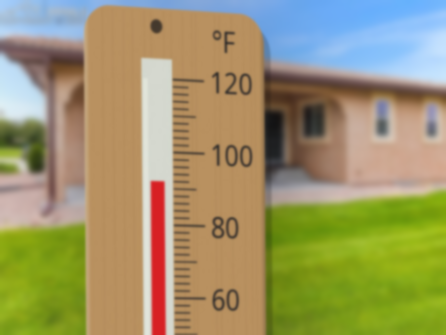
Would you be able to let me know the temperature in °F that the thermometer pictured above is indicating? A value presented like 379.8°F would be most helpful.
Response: 92°F
